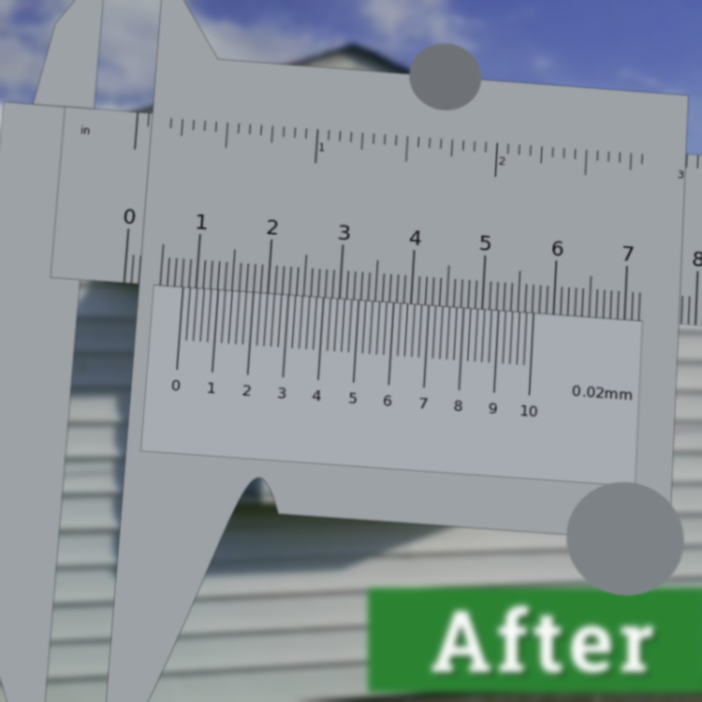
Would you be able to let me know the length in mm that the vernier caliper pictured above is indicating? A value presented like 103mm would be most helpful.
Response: 8.2mm
